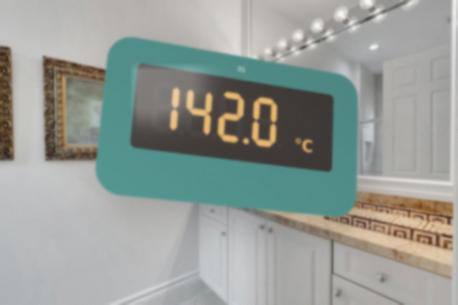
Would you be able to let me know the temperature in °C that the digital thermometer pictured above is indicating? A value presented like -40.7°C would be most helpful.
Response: 142.0°C
